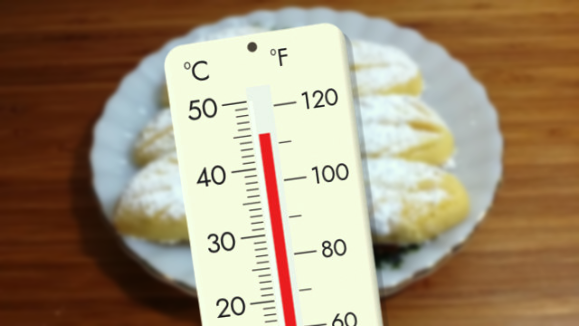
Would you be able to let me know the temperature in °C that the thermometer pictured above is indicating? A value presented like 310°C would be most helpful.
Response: 45°C
